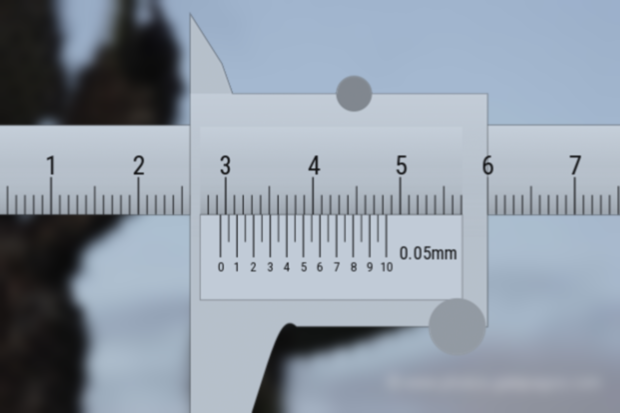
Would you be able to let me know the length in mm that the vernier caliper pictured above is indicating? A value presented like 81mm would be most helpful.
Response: 29.4mm
